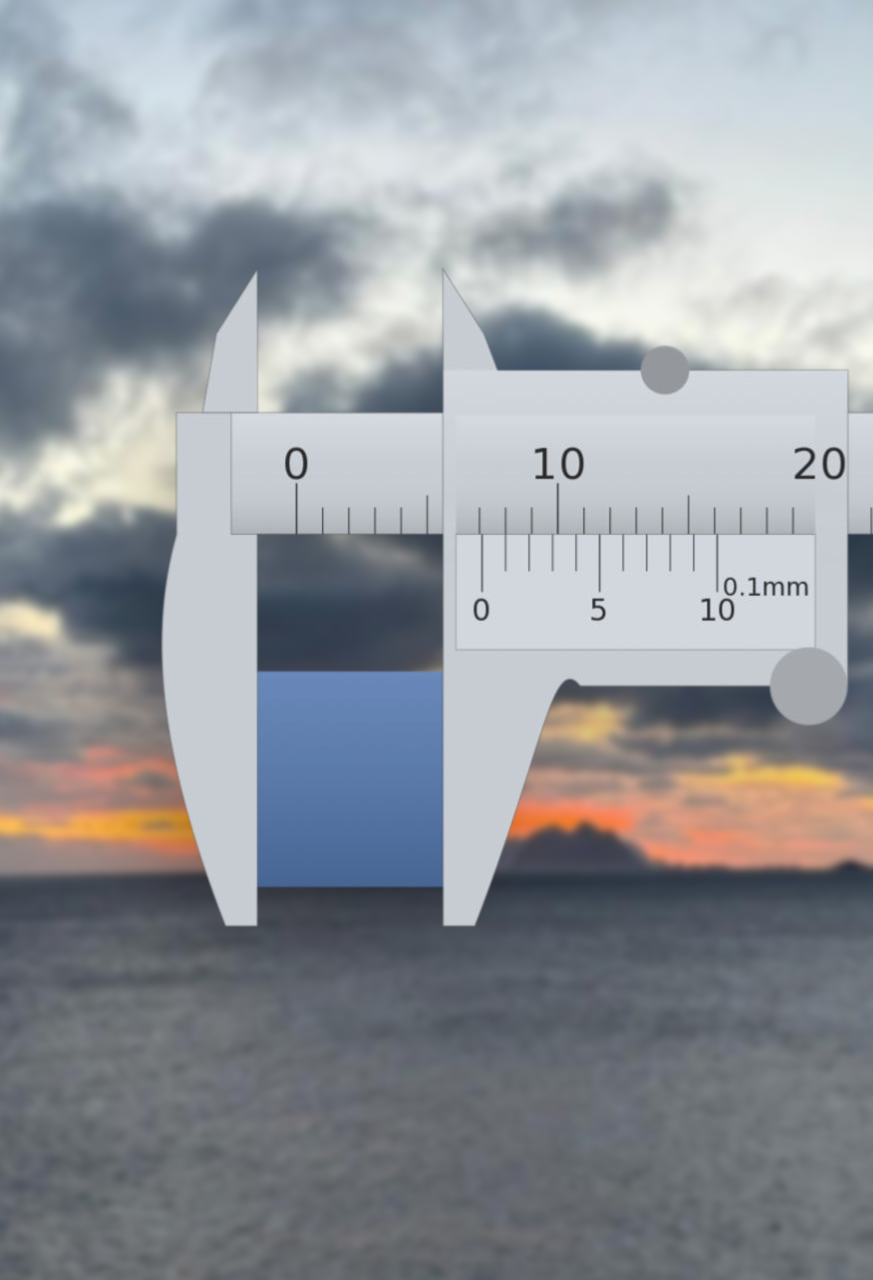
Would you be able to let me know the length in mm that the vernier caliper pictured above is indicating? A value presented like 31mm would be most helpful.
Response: 7.1mm
